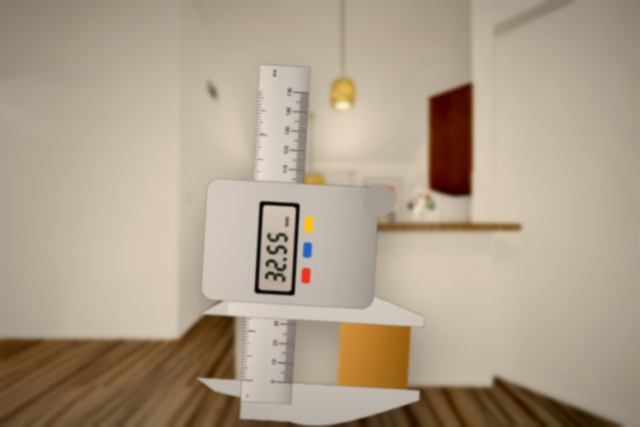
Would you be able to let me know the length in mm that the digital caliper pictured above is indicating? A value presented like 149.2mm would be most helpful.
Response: 32.55mm
